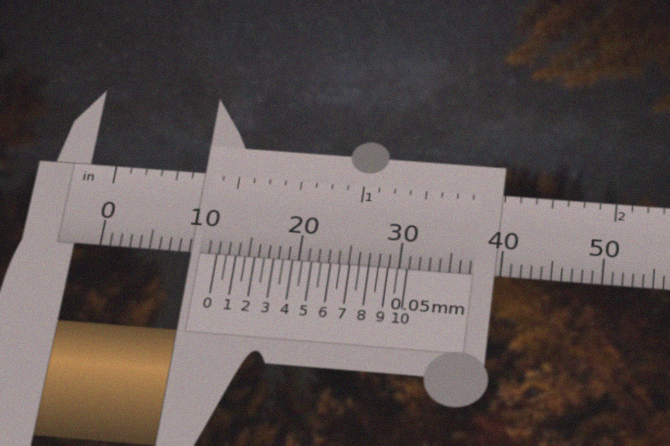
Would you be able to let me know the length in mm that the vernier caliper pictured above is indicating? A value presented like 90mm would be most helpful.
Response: 11.8mm
